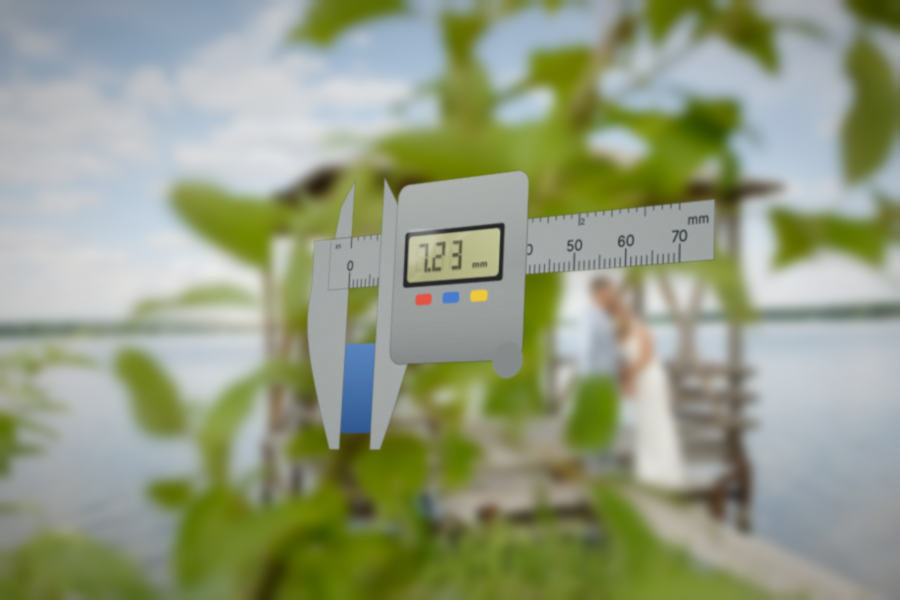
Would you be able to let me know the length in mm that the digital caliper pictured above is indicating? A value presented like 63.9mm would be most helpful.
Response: 7.23mm
